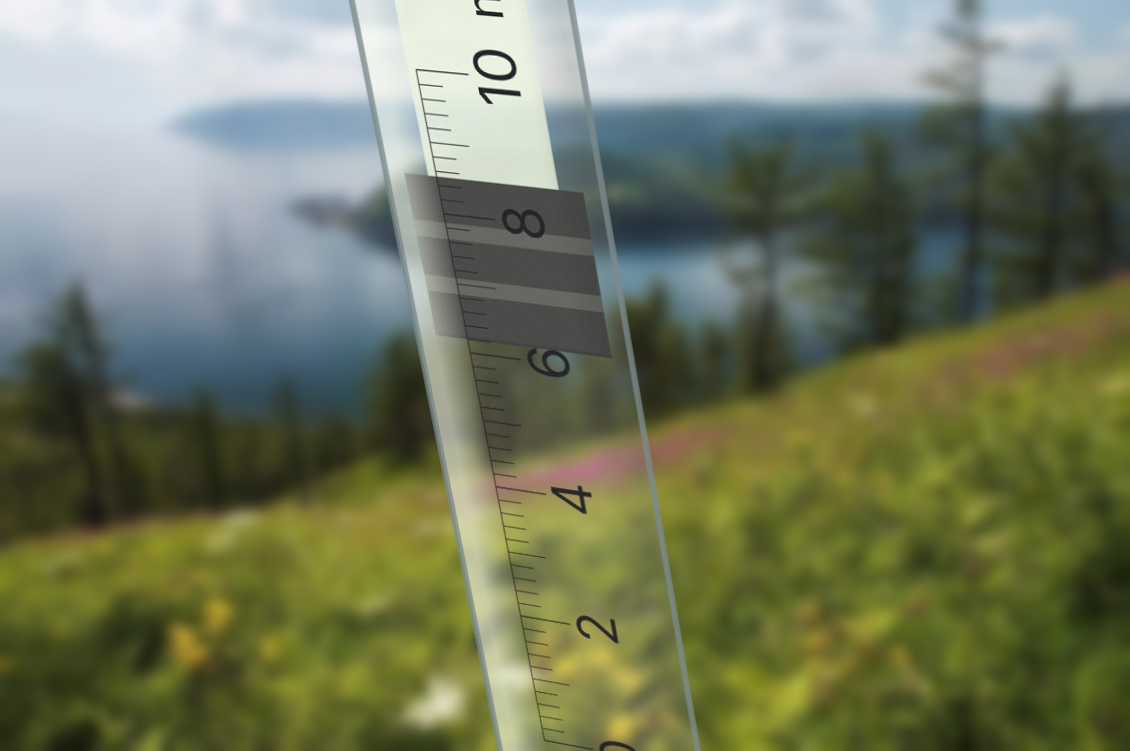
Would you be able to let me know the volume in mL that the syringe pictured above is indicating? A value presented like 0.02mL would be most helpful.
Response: 6.2mL
